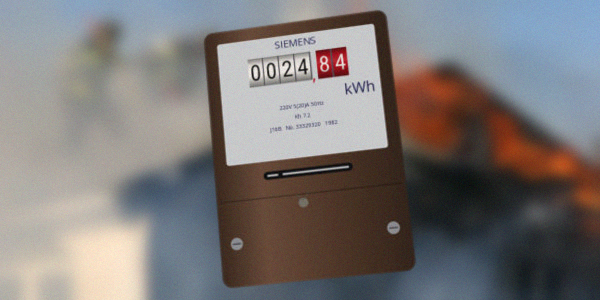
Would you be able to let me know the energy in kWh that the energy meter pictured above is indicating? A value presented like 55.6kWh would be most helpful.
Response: 24.84kWh
